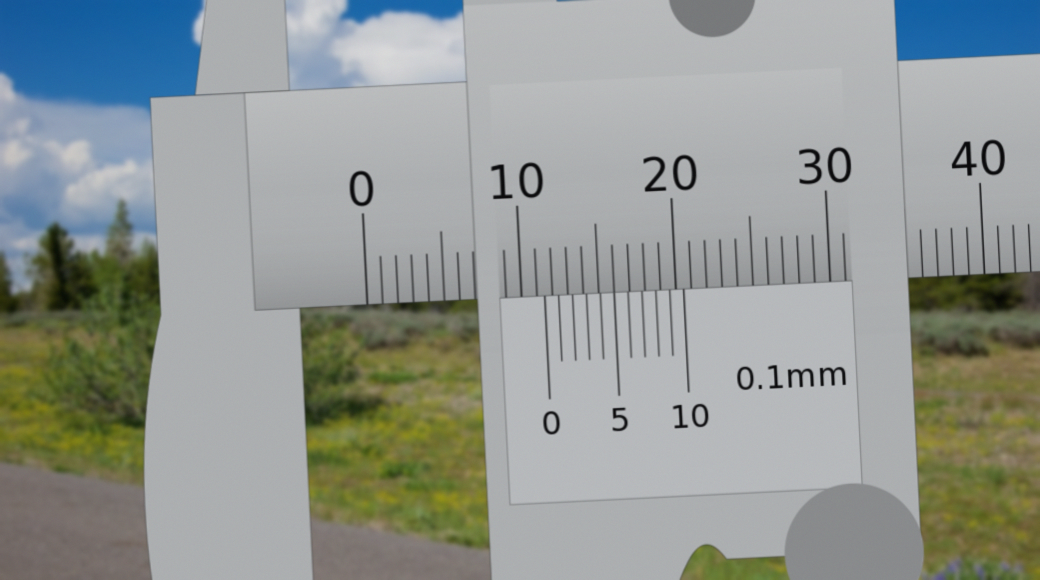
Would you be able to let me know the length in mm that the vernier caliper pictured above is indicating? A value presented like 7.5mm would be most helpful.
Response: 11.5mm
